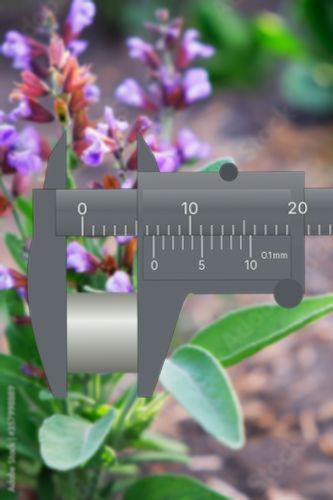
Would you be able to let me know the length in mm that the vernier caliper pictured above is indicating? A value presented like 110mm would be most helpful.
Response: 6.6mm
